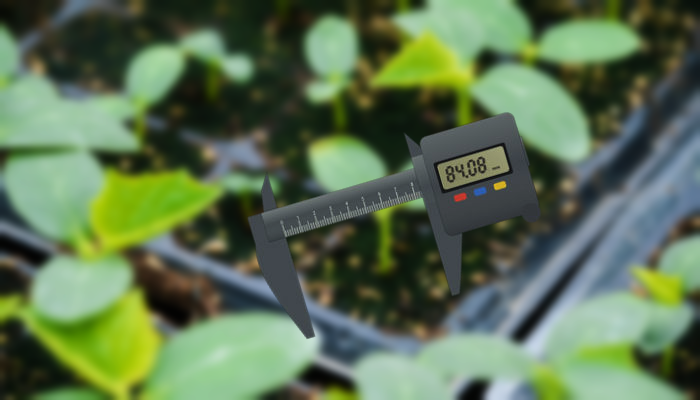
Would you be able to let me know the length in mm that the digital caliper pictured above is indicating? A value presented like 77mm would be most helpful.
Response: 84.08mm
